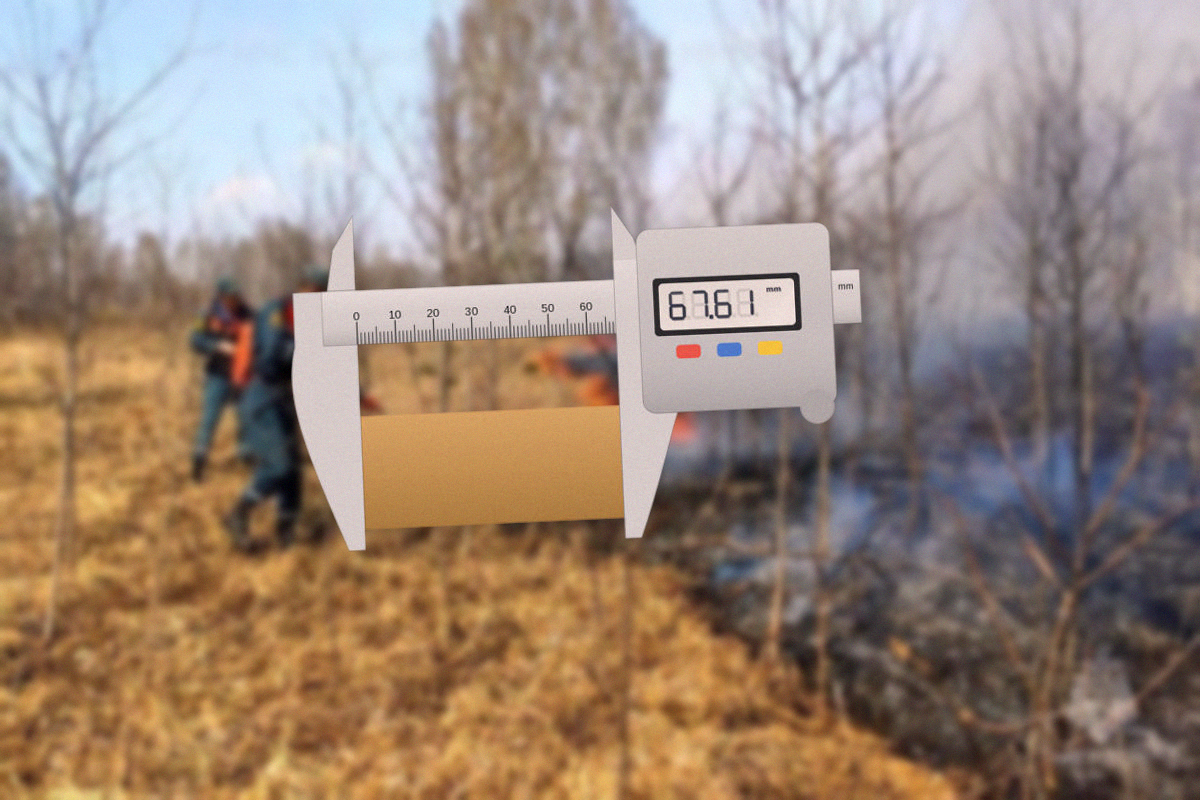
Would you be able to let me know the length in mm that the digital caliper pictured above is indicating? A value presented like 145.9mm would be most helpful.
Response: 67.61mm
